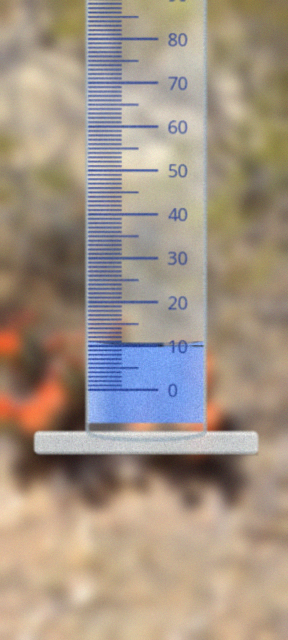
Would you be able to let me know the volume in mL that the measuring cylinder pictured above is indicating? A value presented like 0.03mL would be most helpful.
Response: 10mL
